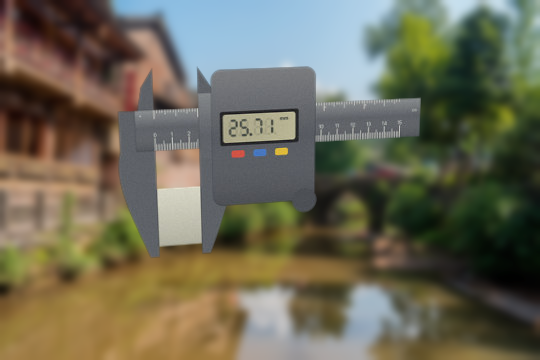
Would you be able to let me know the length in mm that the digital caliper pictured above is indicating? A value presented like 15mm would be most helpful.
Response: 25.71mm
